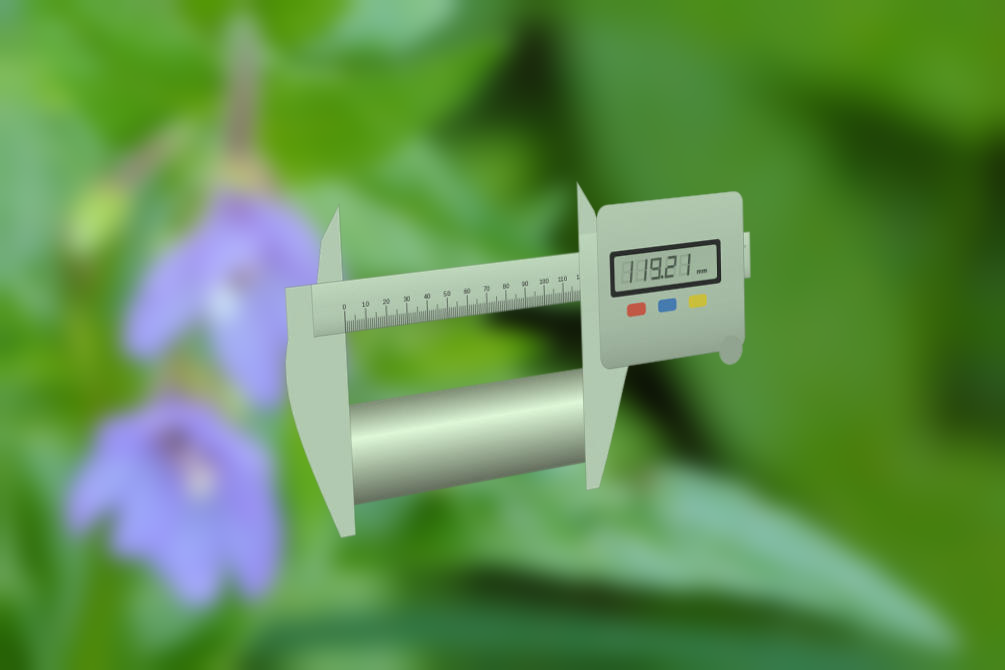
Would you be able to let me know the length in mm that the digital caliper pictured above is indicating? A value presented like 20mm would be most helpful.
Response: 119.21mm
